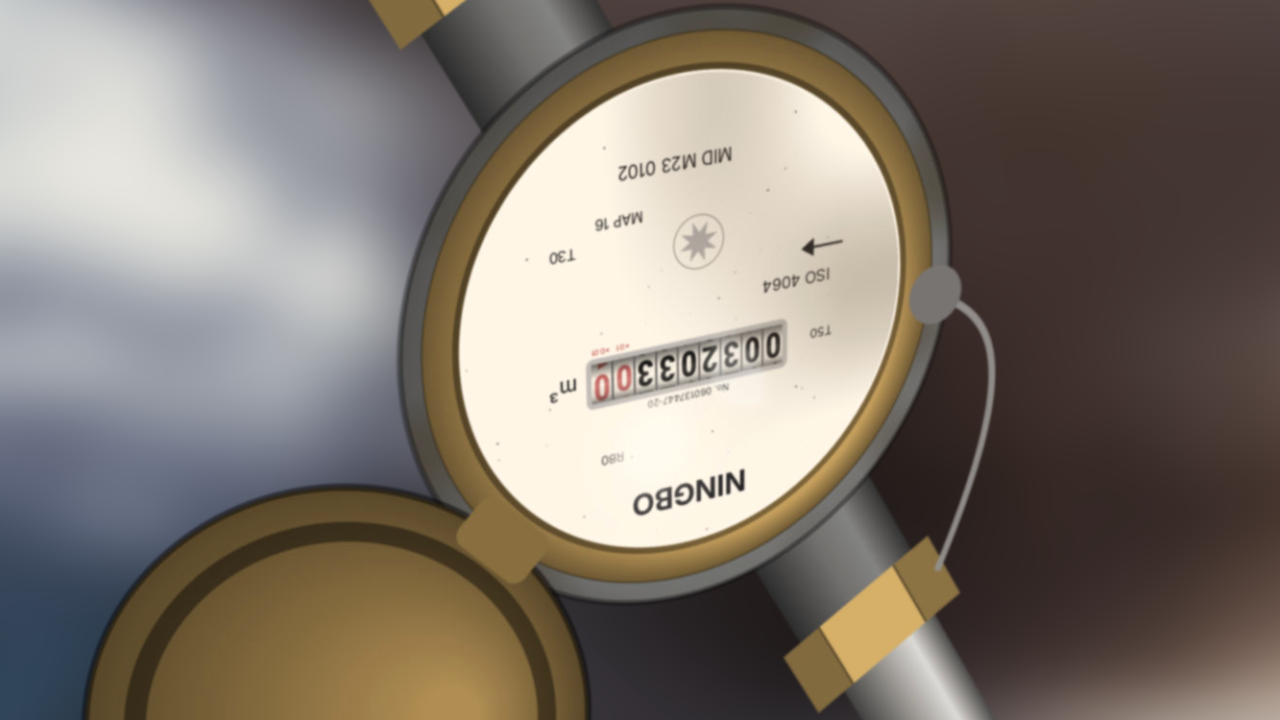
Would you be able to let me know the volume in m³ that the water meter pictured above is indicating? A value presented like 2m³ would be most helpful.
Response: 32033.00m³
